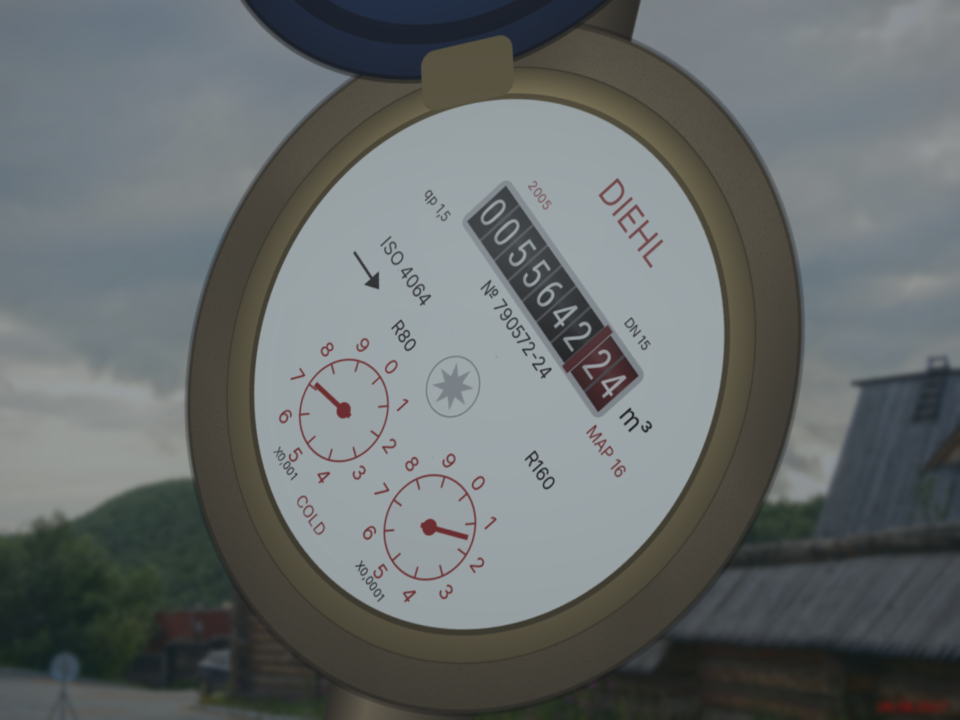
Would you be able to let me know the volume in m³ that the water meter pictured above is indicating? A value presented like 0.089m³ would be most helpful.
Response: 55642.2471m³
